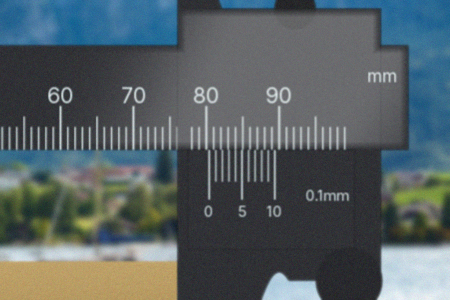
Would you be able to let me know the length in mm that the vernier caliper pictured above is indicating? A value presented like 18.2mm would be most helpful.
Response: 80.4mm
